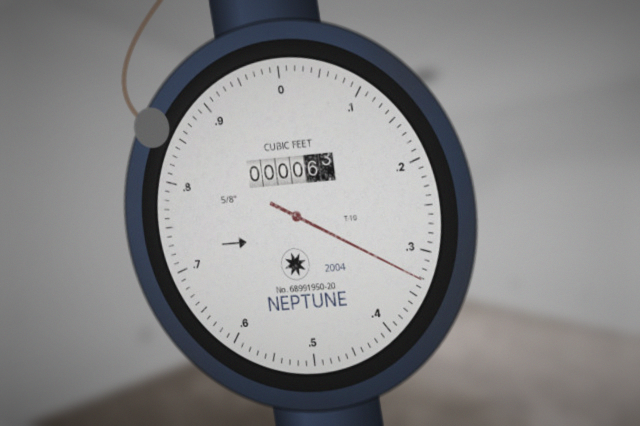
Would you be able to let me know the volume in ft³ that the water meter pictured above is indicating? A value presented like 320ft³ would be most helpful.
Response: 63.33ft³
